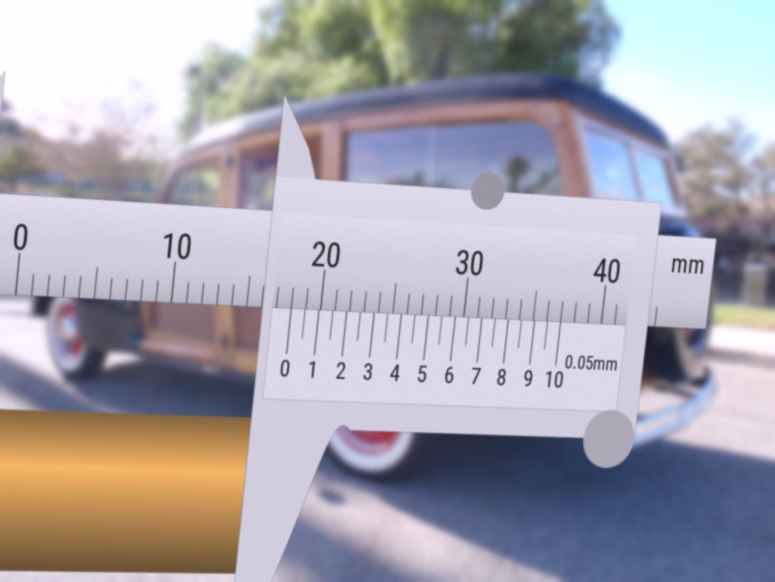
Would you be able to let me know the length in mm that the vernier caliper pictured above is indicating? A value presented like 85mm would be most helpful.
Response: 18.0mm
